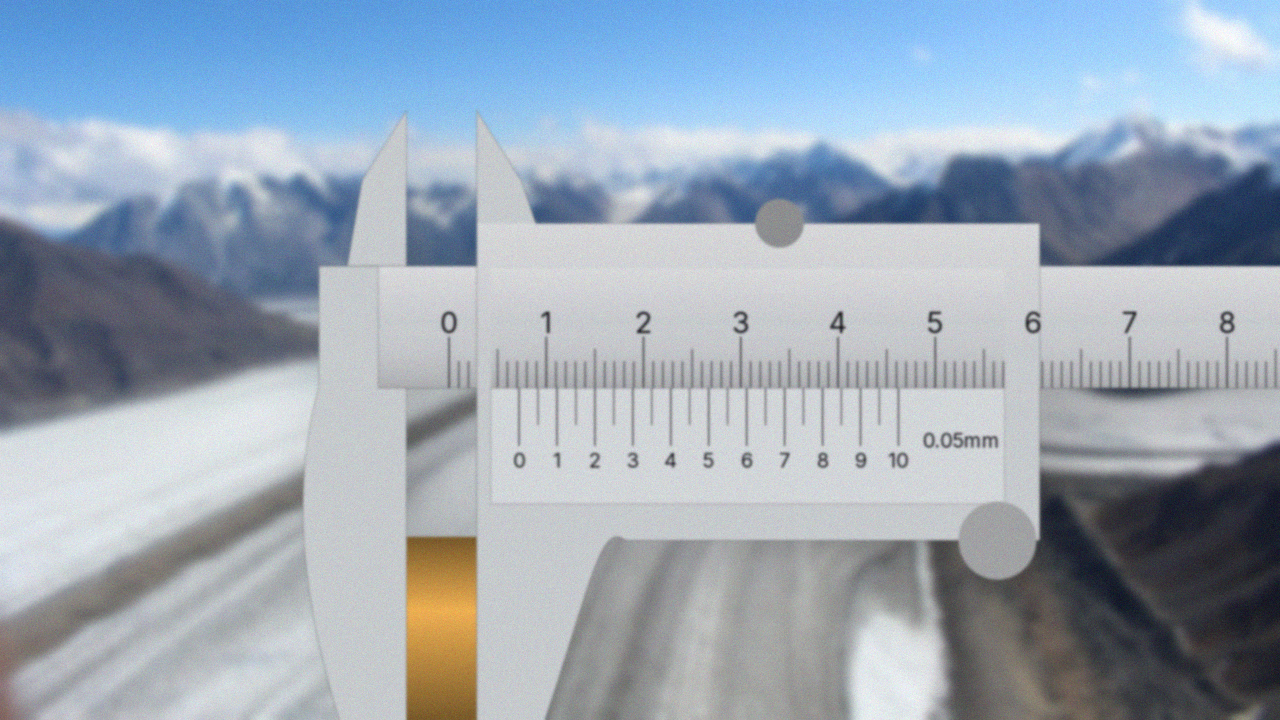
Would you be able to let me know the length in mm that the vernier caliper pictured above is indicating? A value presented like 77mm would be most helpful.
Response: 7.2mm
